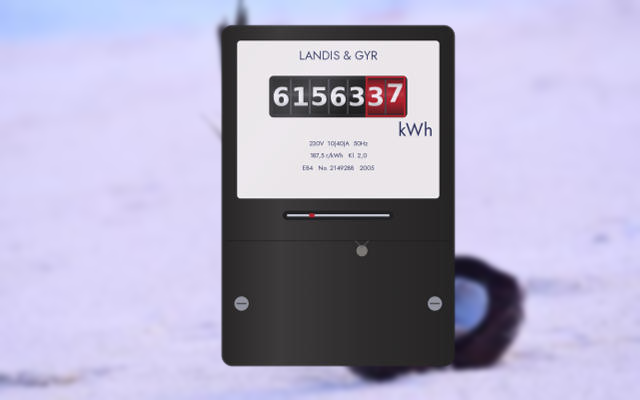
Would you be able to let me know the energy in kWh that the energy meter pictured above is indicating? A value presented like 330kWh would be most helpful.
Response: 61563.37kWh
